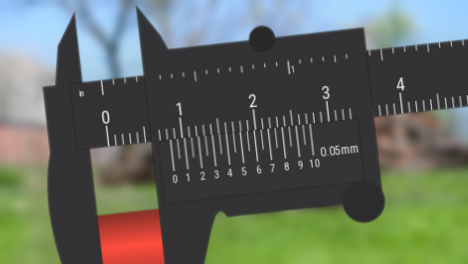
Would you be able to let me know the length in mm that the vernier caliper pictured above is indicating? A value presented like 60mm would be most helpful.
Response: 8.4mm
